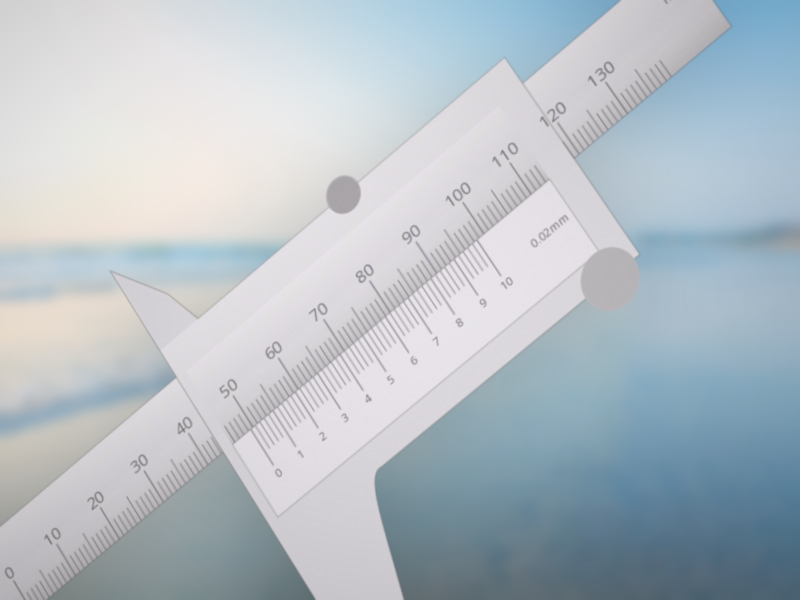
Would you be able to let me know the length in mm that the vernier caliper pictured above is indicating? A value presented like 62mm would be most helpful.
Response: 49.5mm
